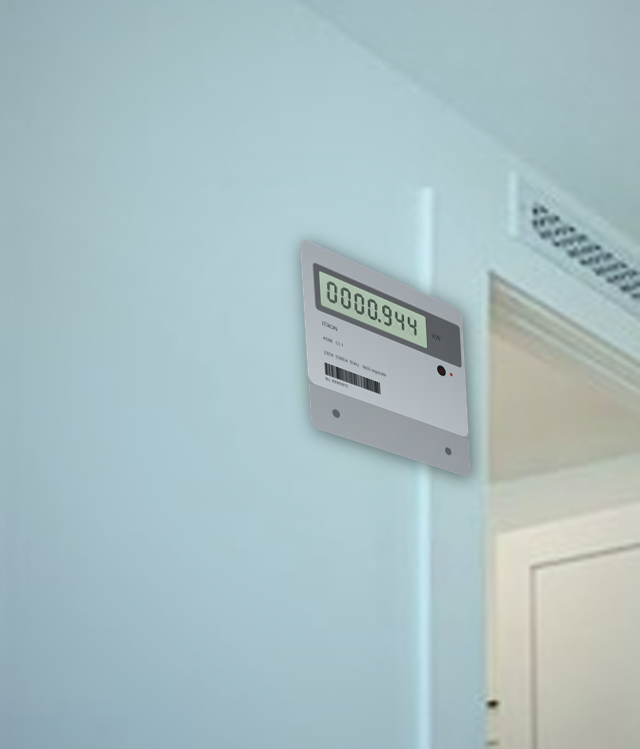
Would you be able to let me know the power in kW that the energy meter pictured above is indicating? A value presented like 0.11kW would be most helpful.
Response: 0.944kW
